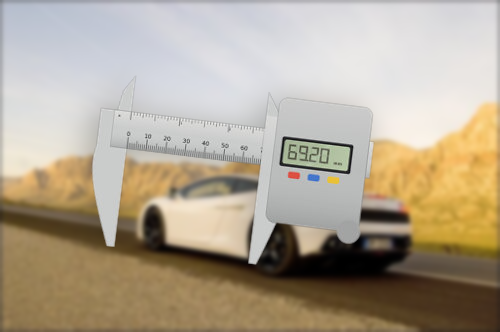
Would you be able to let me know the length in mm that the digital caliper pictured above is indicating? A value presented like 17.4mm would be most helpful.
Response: 69.20mm
